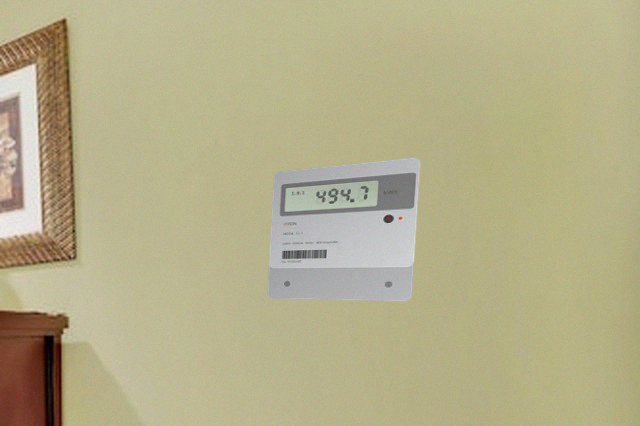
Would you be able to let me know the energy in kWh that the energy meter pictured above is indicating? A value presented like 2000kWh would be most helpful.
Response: 494.7kWh
